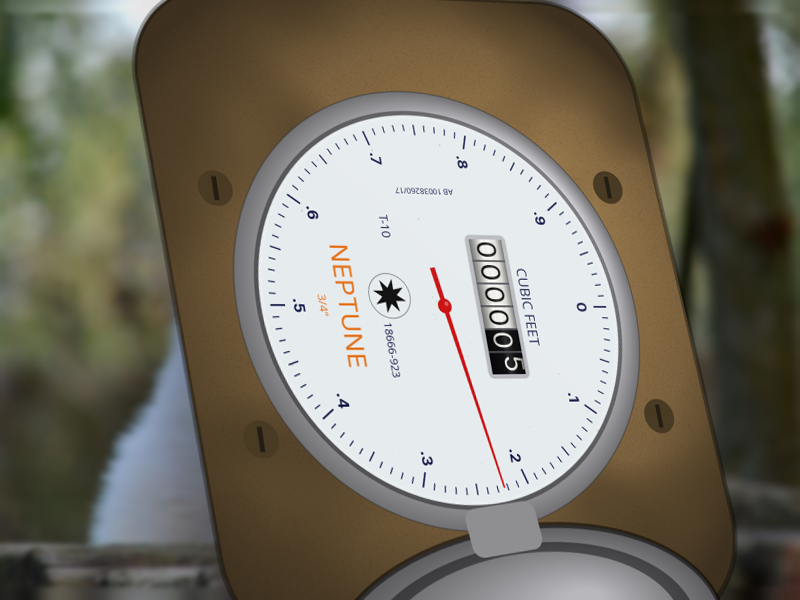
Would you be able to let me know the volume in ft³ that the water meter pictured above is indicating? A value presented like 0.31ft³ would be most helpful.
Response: 5.22ft³
